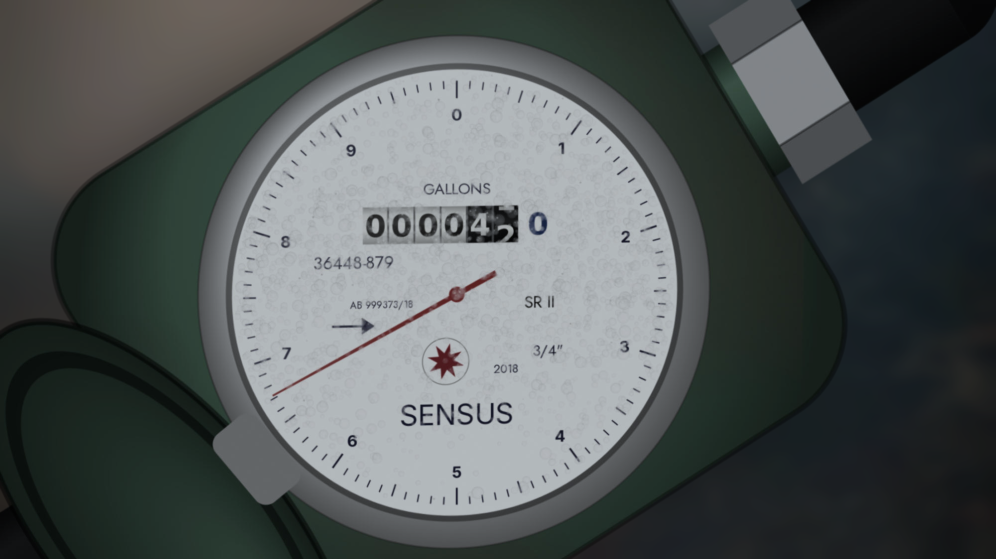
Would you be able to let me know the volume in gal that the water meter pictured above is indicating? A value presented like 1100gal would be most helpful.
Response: 416.7gal
